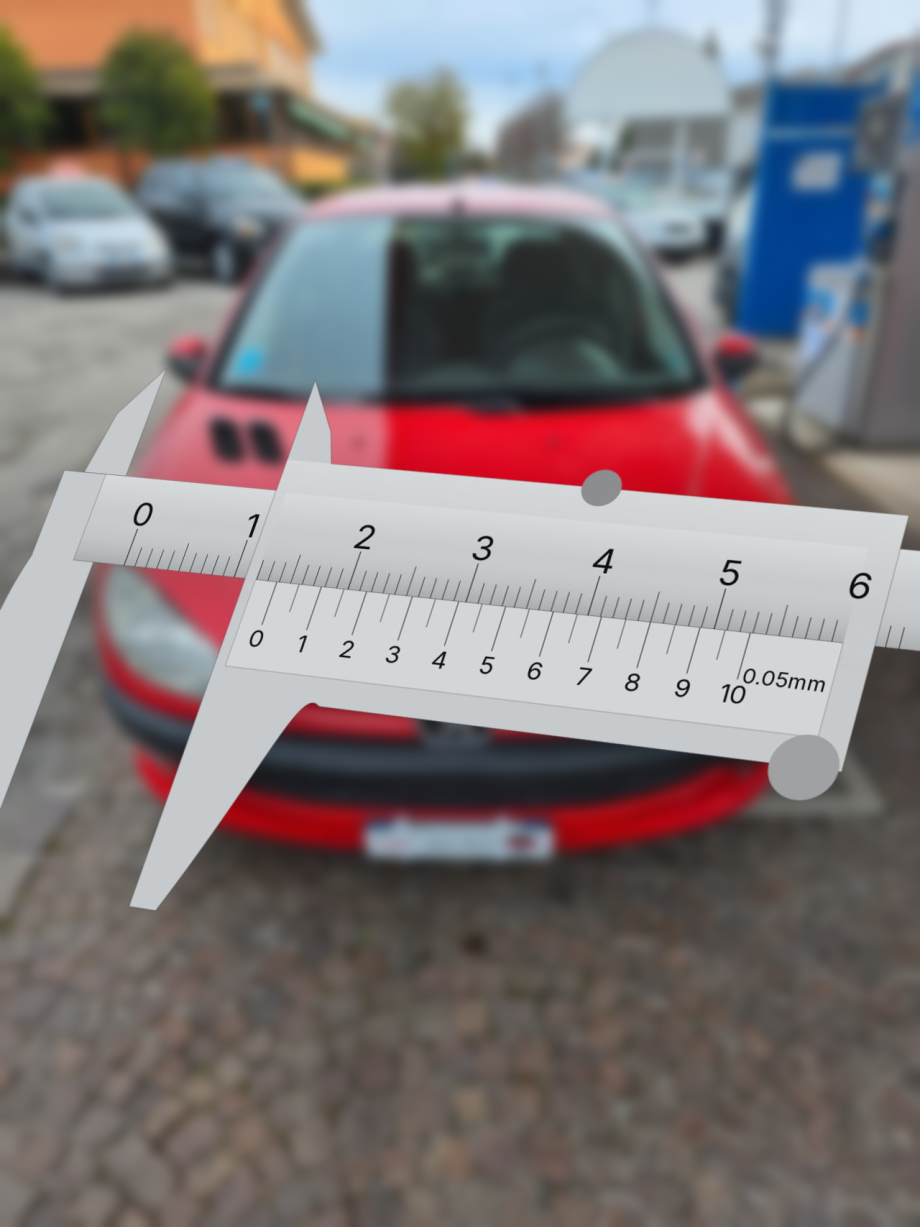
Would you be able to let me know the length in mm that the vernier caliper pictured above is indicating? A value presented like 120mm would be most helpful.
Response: 13.8mm
